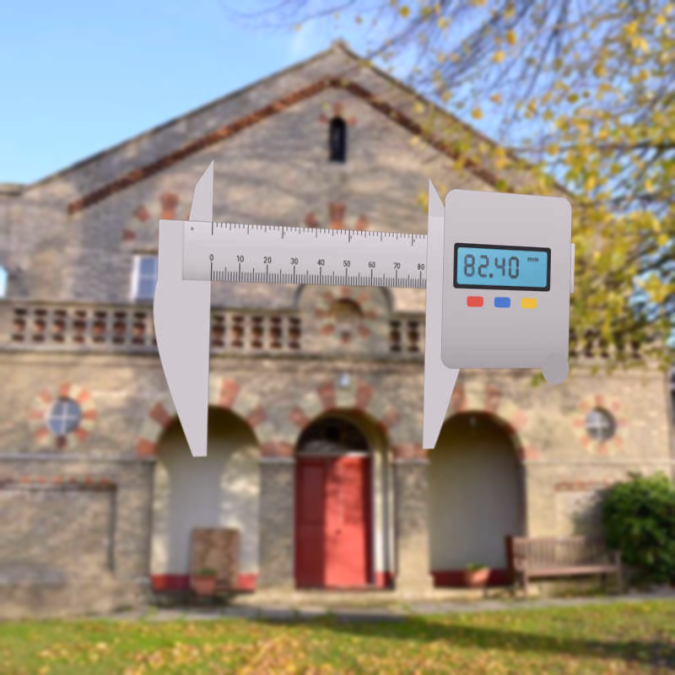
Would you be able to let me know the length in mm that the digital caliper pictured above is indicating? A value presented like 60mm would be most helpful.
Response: 82.40mm
